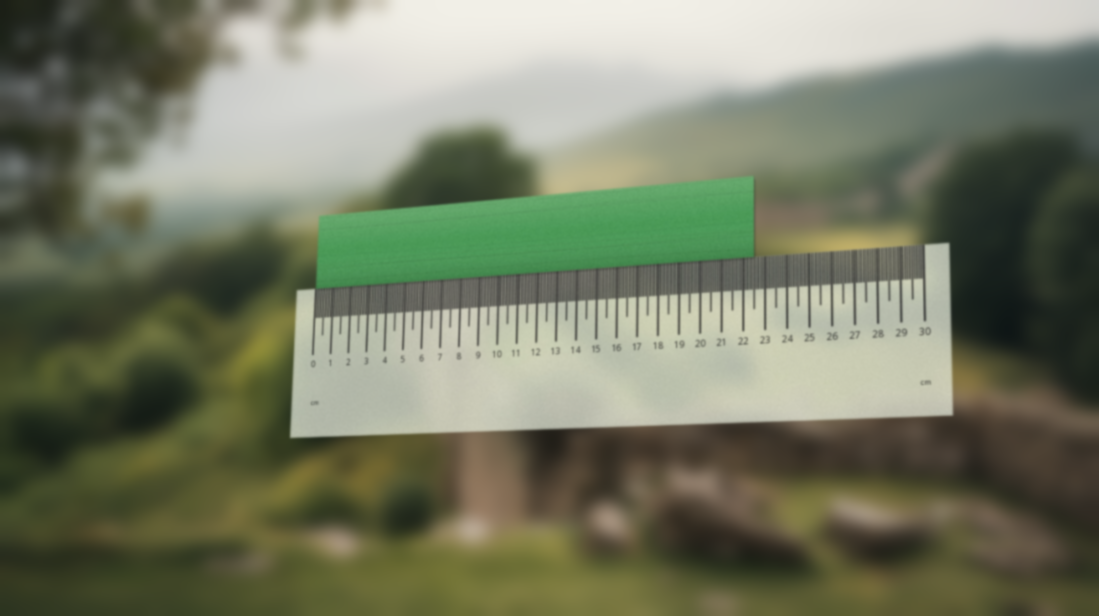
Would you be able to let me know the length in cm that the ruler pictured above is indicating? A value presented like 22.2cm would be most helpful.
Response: 22.5cm
